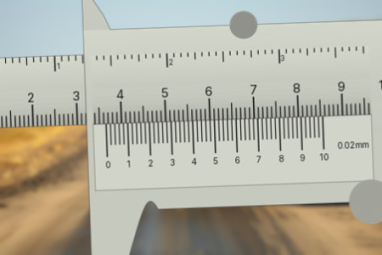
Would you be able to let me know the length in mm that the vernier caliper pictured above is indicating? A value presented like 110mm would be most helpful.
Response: 36.5mm
